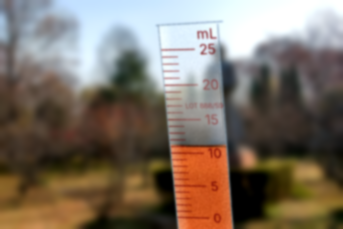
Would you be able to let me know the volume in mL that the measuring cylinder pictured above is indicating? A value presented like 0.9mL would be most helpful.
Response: 11mL
